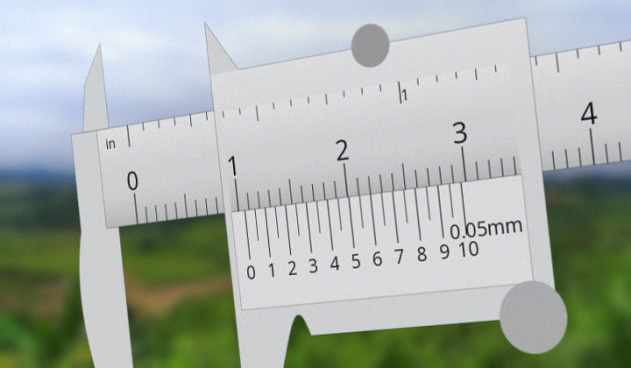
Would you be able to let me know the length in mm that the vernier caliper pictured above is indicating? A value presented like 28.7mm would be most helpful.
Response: 10.6mm
